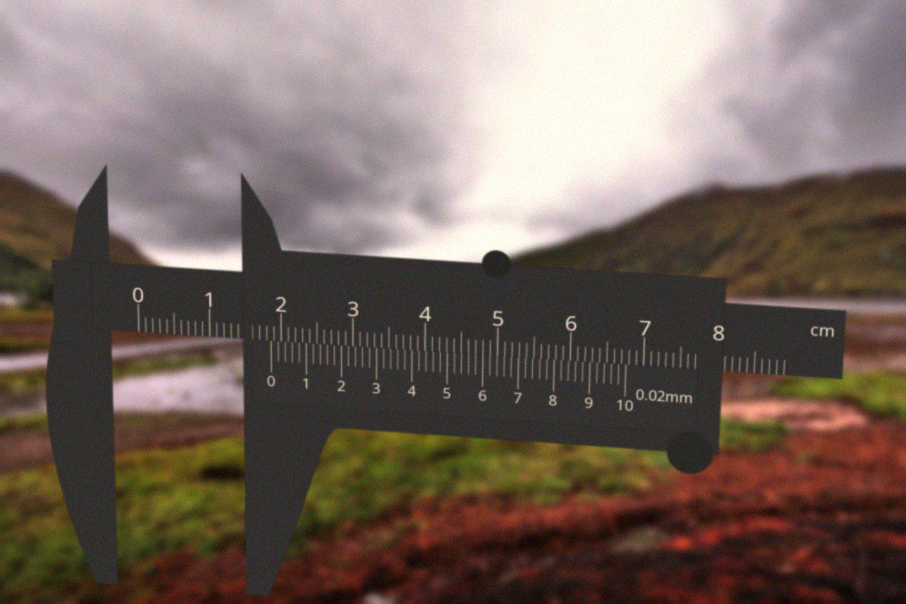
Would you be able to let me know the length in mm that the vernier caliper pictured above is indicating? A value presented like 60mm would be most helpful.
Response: 18.6mm
